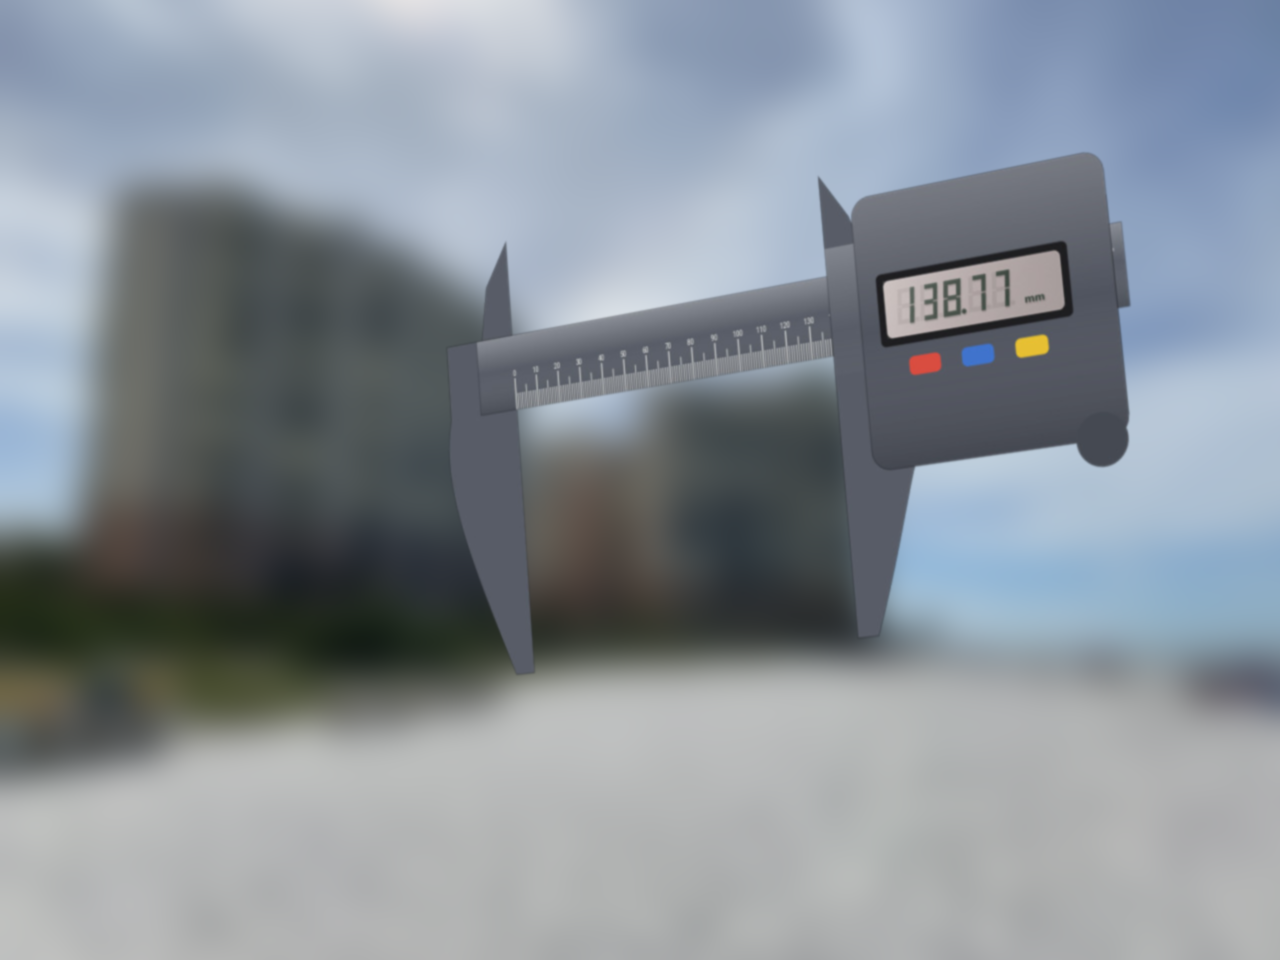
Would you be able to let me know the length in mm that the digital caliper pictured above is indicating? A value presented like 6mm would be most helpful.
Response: 138.77mm
